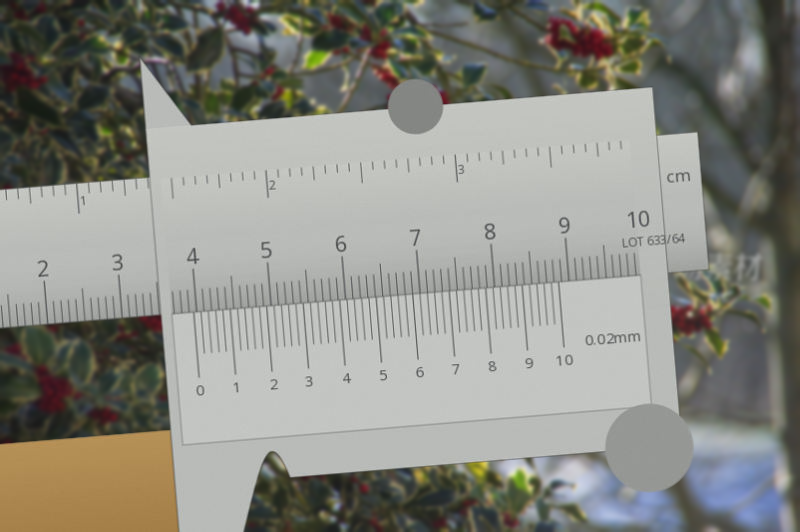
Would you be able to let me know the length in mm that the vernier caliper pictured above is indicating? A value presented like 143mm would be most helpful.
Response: 39.6mm
